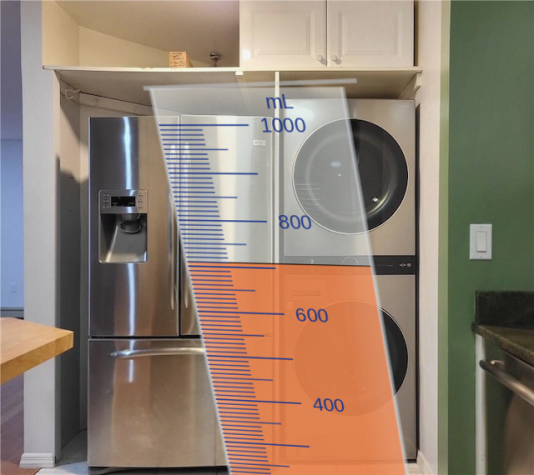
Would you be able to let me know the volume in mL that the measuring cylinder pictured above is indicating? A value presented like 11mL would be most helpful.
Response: 710mL
